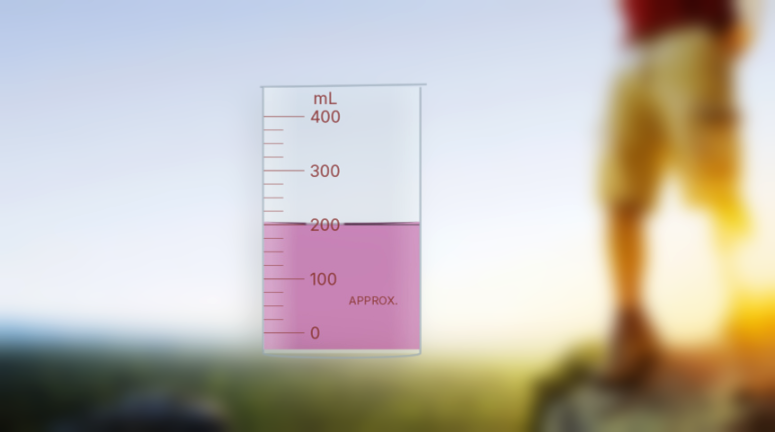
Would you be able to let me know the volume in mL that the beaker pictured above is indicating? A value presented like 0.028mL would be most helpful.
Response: 200mL
